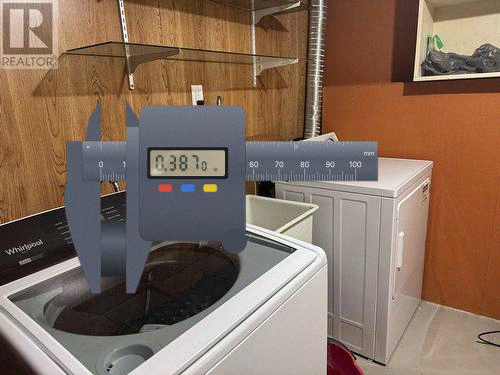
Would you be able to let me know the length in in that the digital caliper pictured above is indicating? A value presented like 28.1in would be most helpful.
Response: 0.3870in
